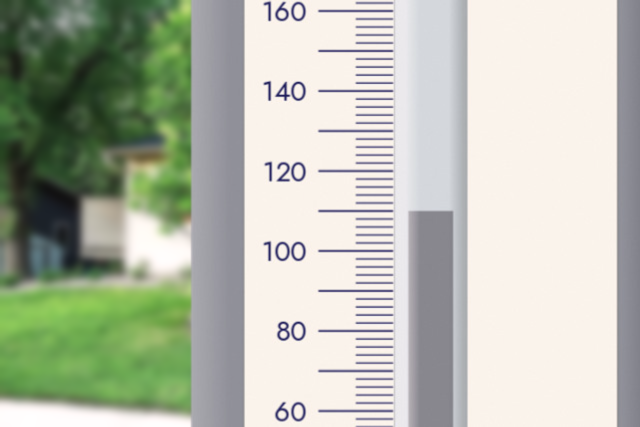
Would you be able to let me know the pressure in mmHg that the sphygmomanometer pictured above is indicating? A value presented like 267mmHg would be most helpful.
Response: 110mmHg
